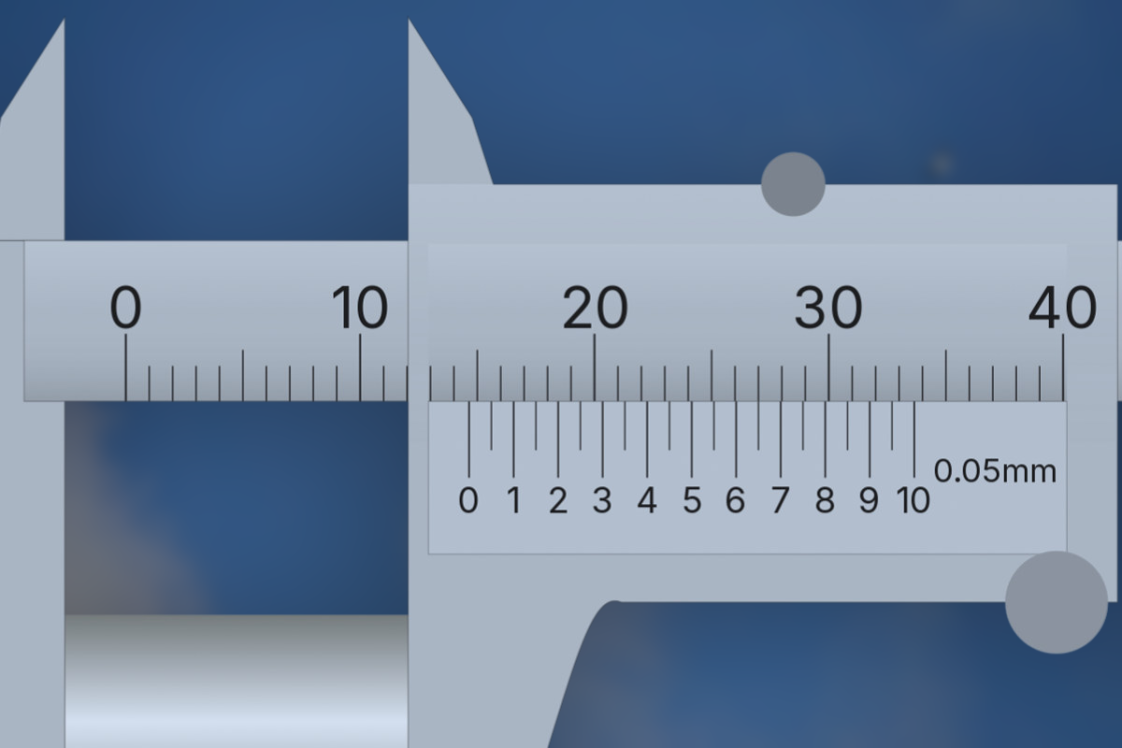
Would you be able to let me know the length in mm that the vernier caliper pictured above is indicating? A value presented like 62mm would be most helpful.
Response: 14.65mm
